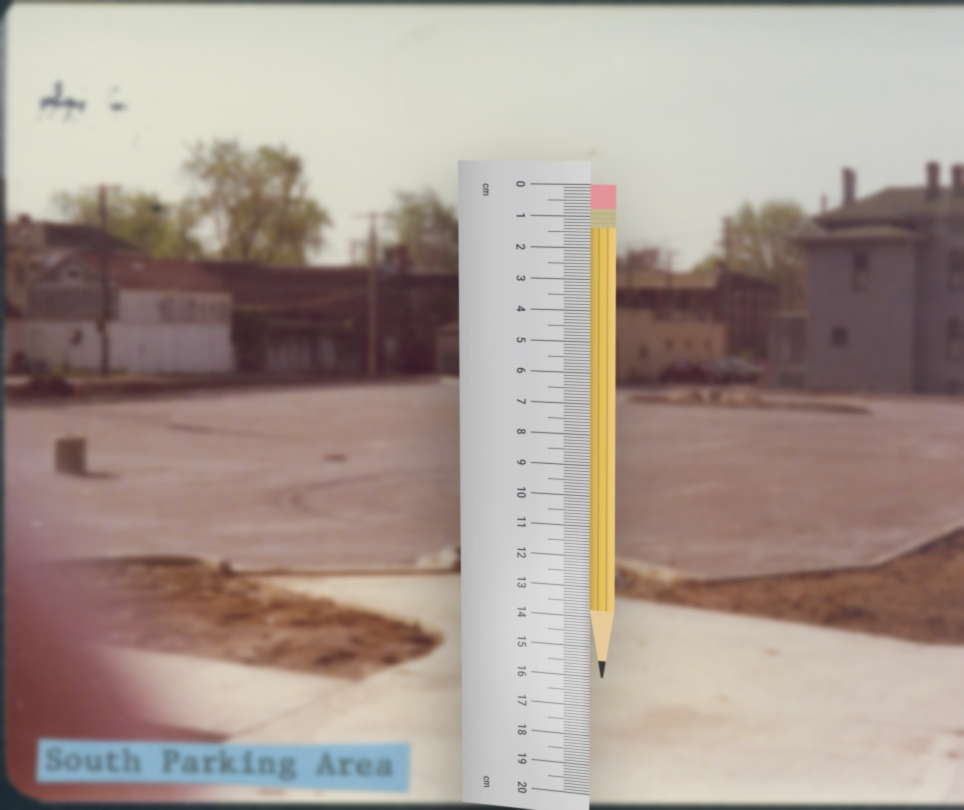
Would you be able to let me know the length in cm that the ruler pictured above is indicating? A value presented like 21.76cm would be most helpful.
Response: 16cm
